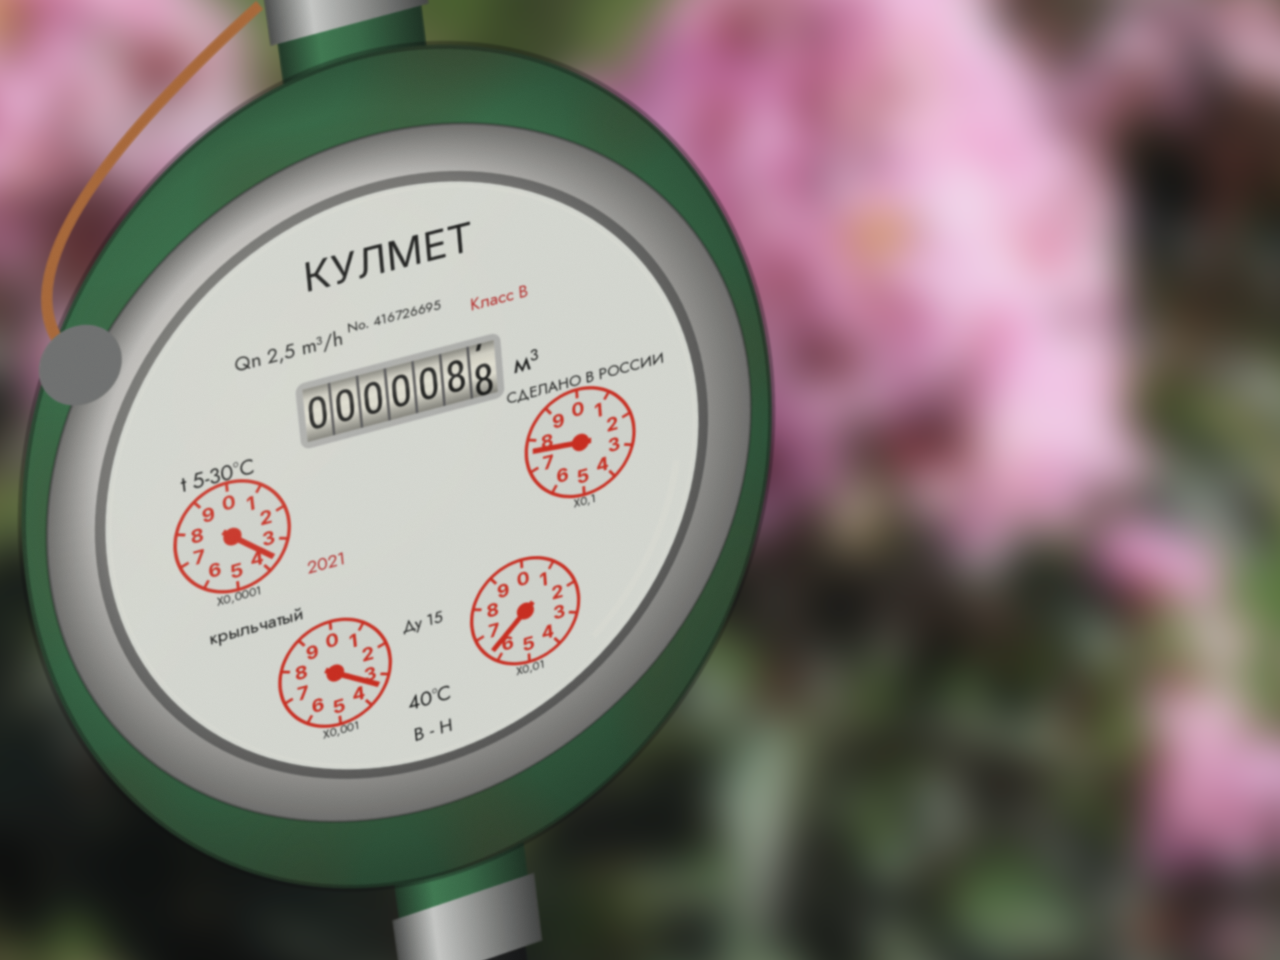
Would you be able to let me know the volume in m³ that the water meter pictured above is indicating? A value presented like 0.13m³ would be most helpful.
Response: 87.7633m³
